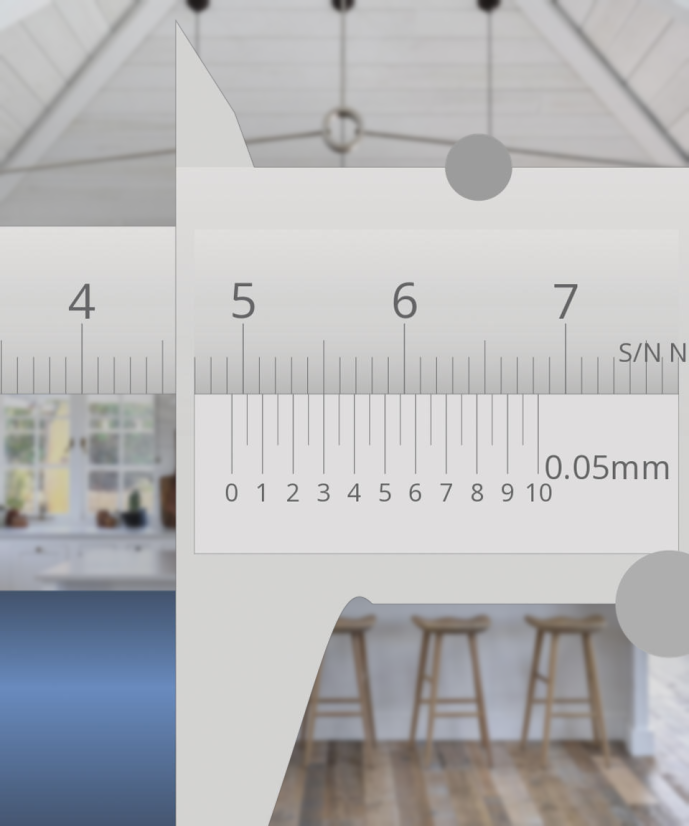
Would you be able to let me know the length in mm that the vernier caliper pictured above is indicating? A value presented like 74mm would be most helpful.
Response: 49.3mm
